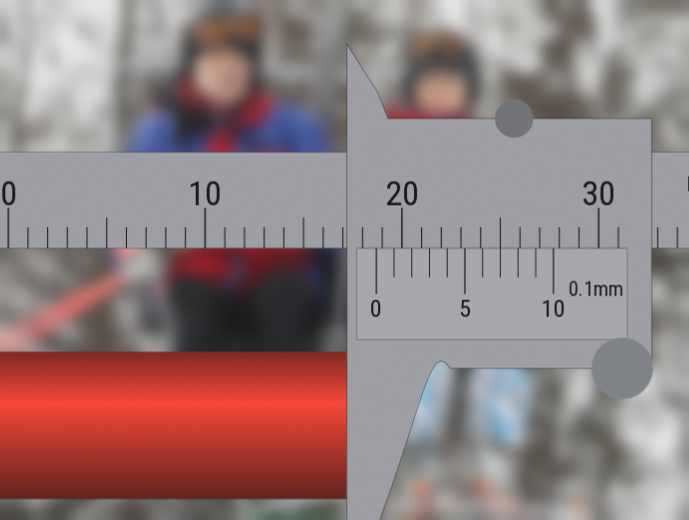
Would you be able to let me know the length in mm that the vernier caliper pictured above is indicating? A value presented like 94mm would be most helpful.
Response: 18.7mm
